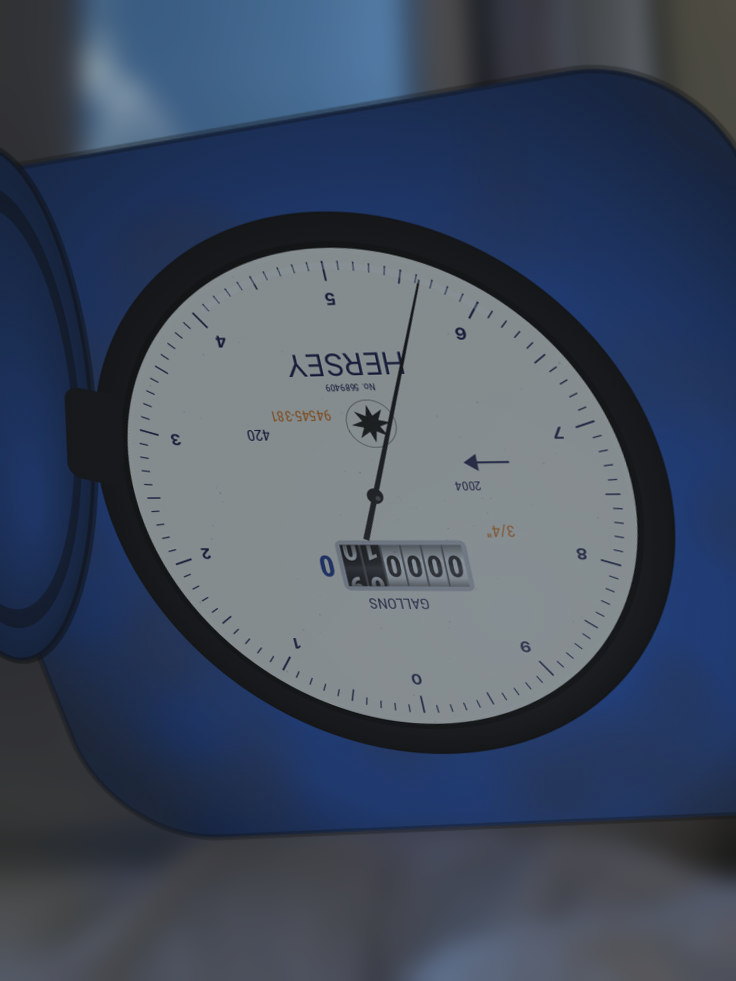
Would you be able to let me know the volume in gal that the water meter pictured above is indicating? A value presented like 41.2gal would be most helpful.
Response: 95.6gal
